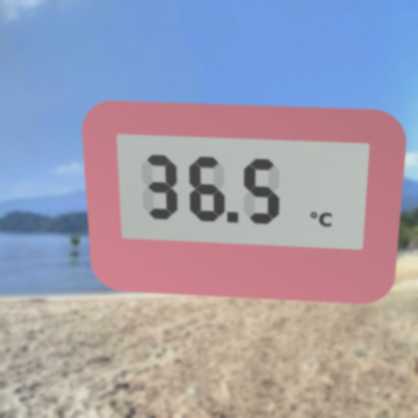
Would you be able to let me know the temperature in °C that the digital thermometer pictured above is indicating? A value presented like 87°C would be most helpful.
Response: 36.5°C
